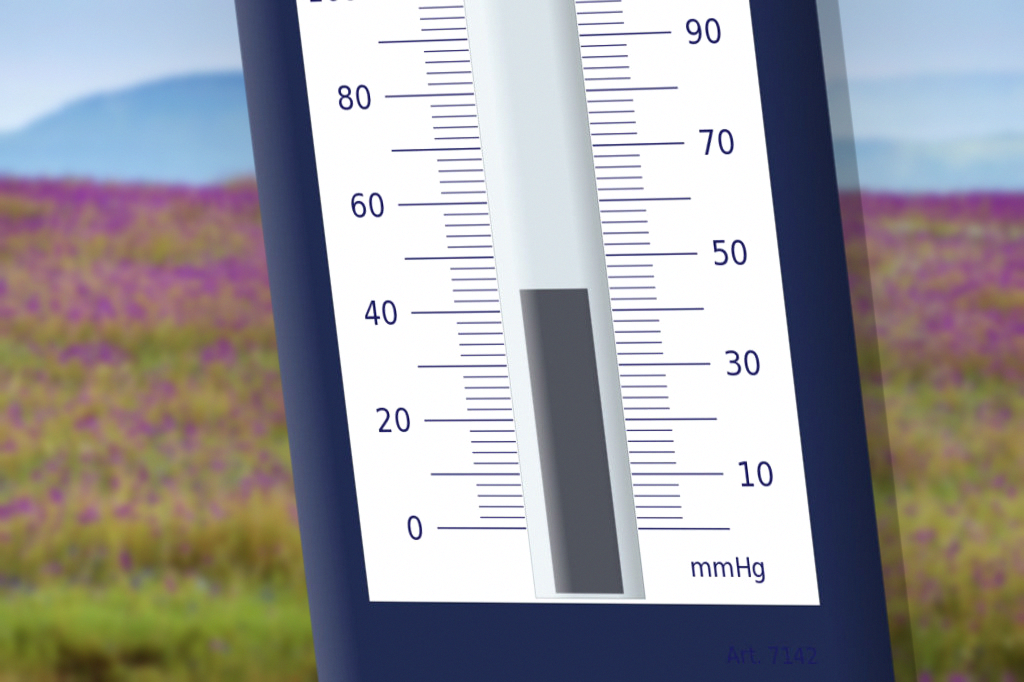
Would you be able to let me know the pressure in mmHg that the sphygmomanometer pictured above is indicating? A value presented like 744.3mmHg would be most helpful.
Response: 44mmHg
